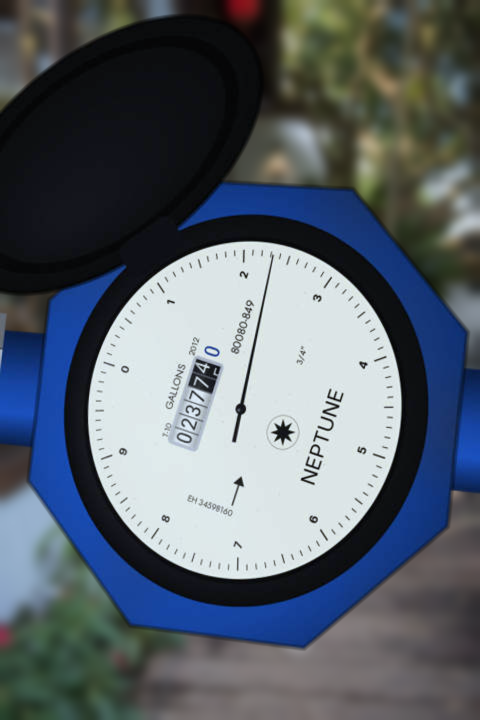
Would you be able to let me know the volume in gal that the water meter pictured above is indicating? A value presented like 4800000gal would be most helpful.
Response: 237742.3gal
